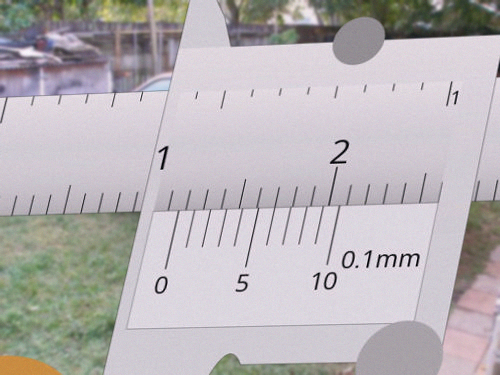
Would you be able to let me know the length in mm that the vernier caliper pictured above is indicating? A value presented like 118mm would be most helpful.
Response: 11.6mm
